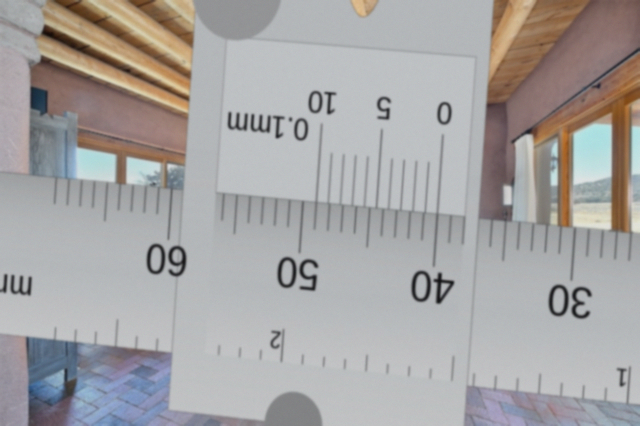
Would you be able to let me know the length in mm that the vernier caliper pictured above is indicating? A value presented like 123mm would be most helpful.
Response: 40.0mm
